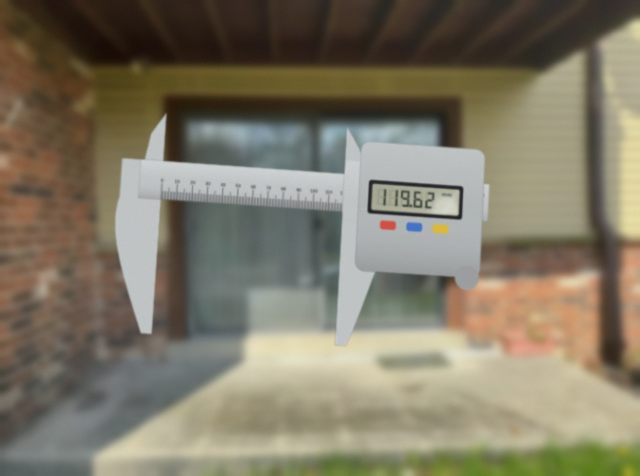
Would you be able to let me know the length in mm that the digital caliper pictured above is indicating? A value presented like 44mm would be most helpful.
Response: 119.62mm
